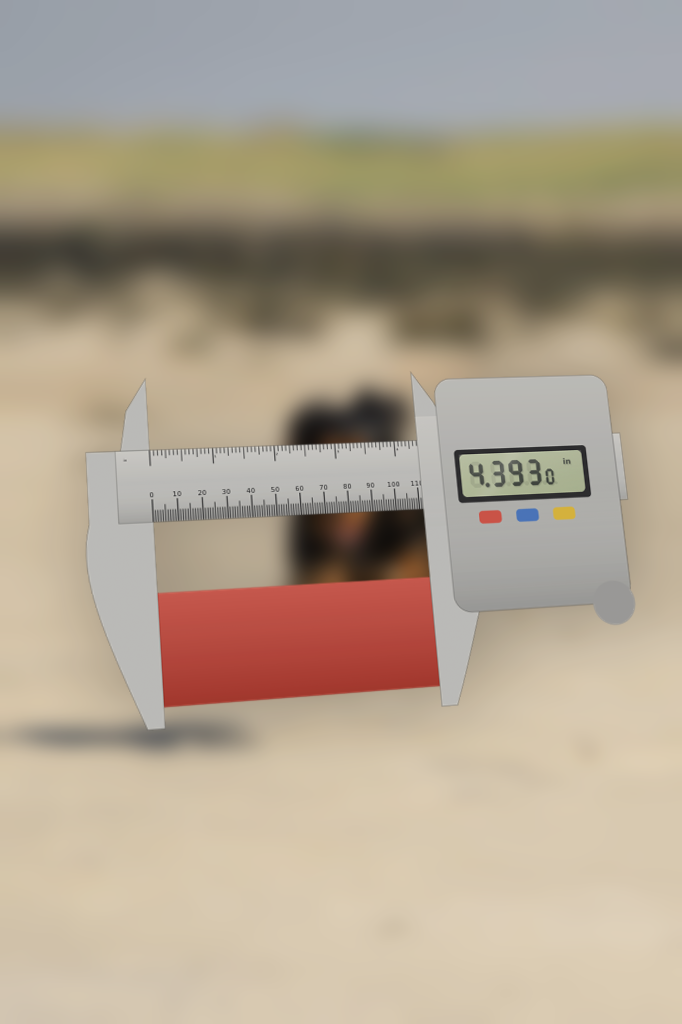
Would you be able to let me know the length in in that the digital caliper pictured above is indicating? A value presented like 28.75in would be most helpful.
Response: 4.3930in
